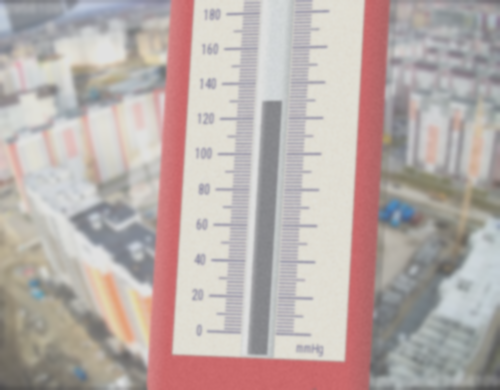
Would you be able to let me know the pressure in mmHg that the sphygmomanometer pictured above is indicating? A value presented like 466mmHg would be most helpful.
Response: 130mmHg
